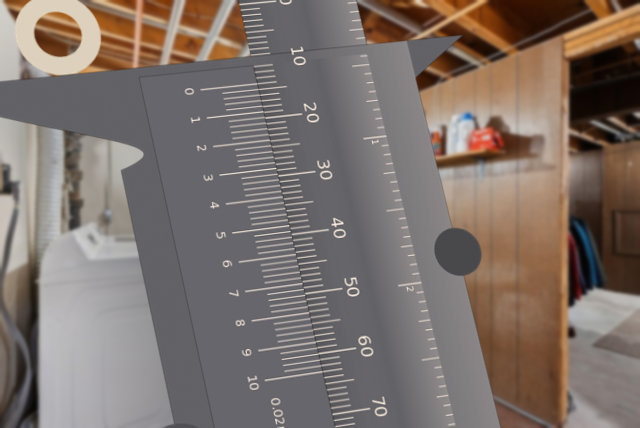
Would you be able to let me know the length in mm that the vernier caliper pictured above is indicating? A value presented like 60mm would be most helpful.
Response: 14.0mm
